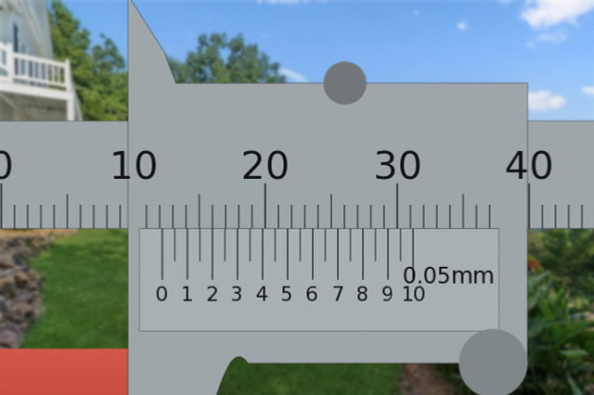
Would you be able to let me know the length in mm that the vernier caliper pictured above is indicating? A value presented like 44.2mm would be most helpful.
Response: 12.2mm
